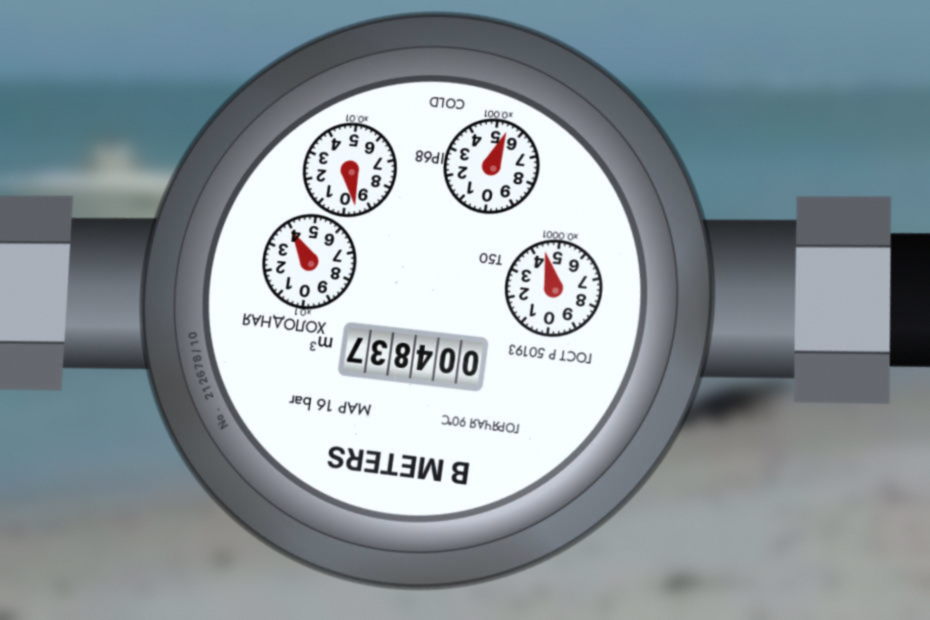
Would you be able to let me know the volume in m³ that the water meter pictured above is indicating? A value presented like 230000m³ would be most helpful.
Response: 4837.3954m³
